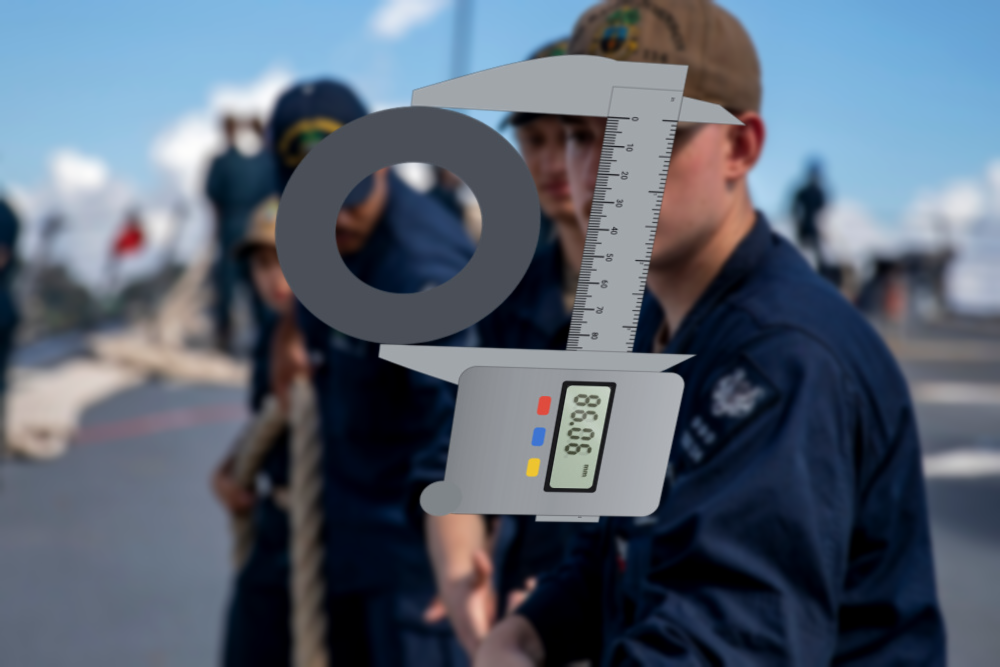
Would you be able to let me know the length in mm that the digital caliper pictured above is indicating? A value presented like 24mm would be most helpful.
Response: 86.06mm
